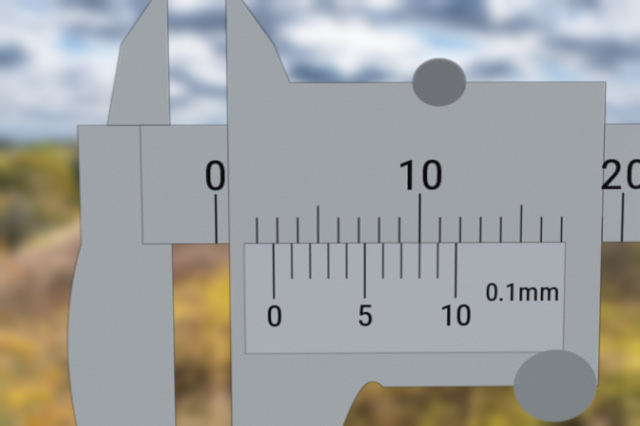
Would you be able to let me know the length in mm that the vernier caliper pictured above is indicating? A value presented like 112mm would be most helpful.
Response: 2.8mm
